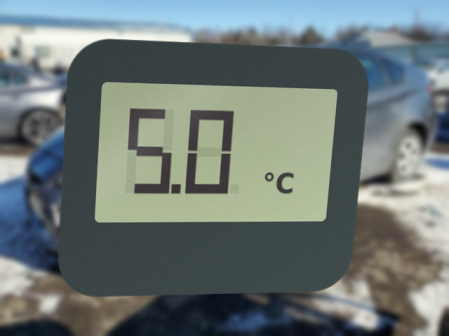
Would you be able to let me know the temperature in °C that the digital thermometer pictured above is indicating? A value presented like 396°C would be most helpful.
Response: 5.0°C
